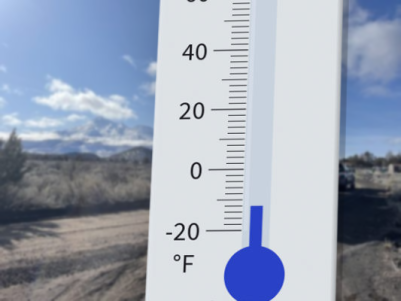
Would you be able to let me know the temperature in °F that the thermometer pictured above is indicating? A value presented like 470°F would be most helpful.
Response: -12°F
